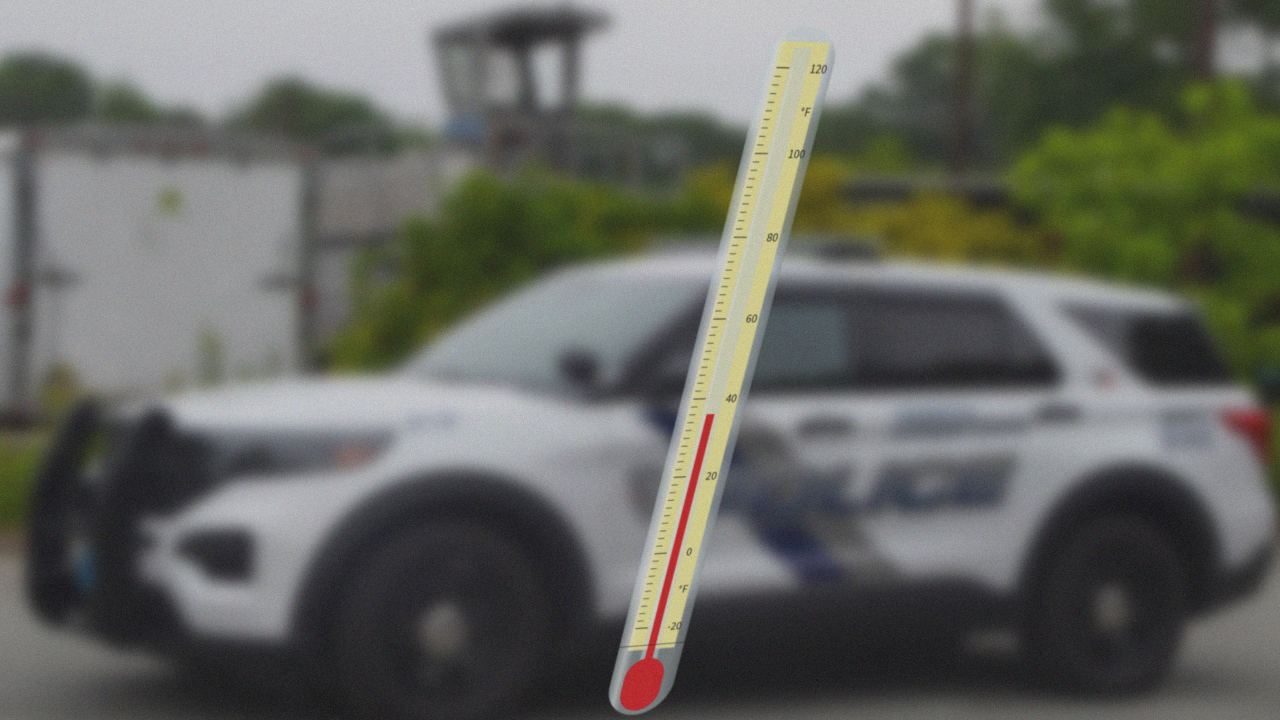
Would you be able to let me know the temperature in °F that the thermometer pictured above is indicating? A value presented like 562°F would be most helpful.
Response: 36°F
